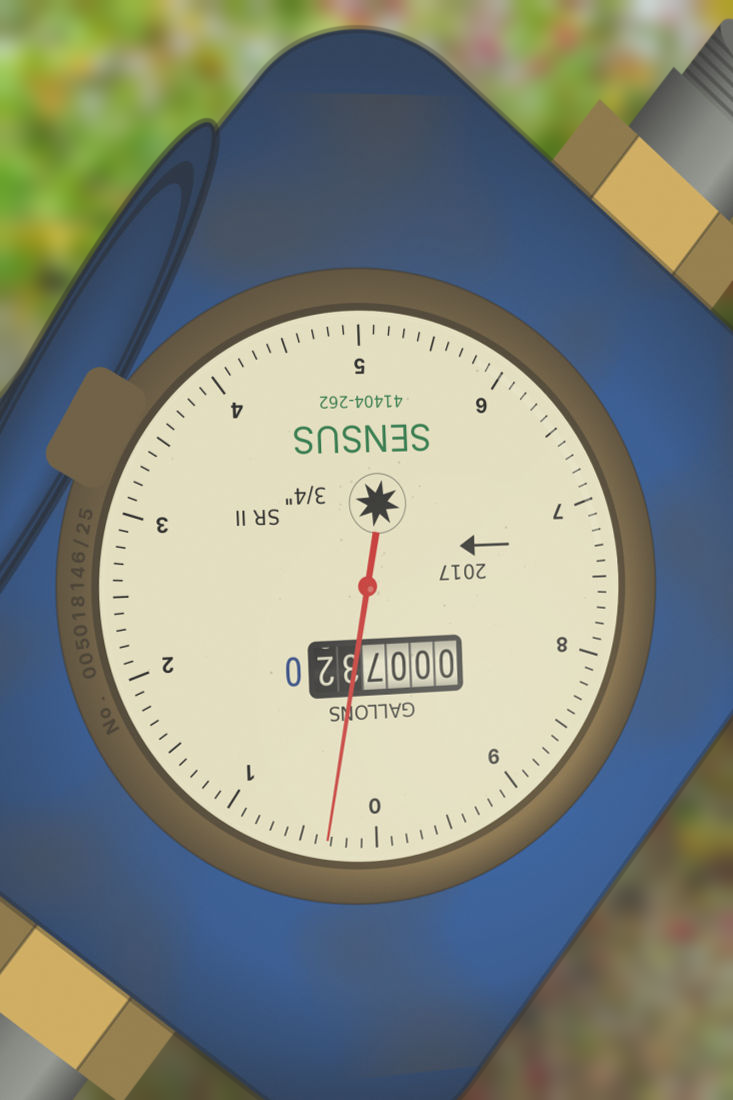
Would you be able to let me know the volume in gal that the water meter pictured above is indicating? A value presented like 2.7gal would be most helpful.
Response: 7320.3gal
